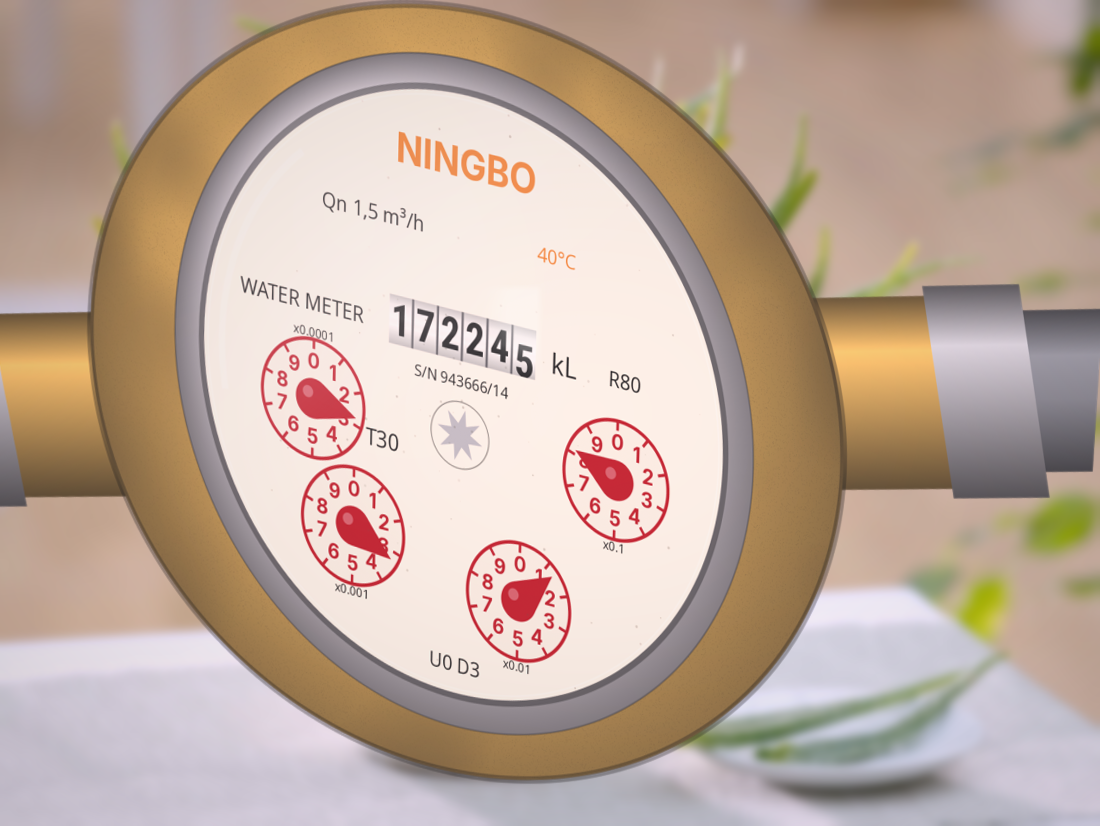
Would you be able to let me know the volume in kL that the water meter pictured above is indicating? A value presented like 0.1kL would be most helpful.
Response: 172244.8132kL
